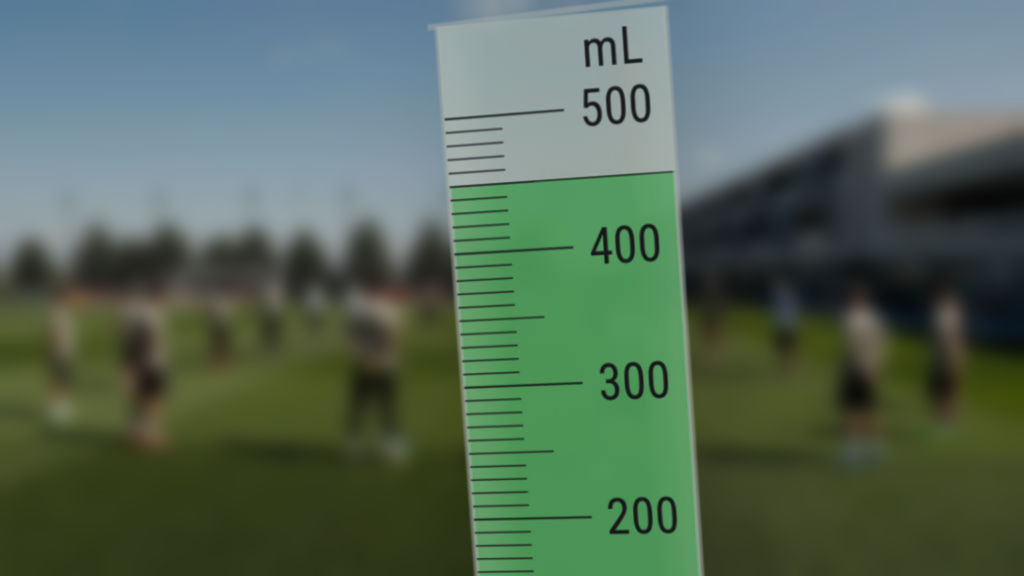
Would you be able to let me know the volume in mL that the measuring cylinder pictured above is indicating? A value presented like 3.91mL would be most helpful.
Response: 450mL
